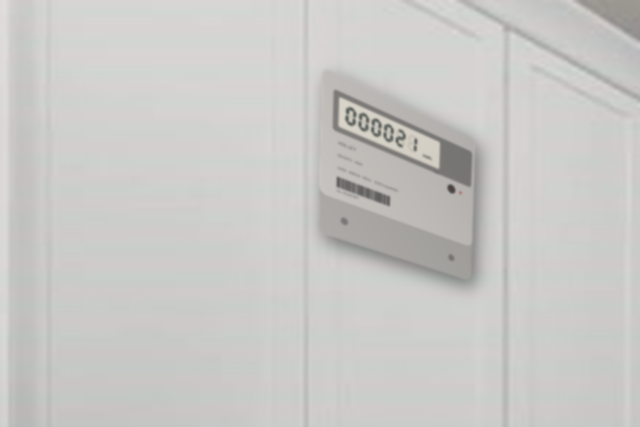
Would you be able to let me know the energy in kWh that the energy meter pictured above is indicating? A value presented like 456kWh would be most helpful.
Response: 21kWh
